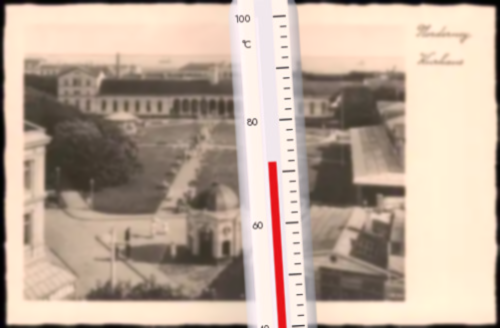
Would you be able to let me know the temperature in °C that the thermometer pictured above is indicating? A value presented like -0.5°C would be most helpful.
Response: 72°C
